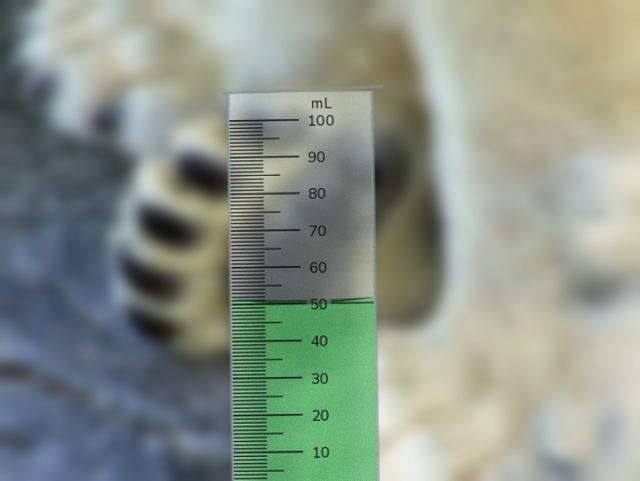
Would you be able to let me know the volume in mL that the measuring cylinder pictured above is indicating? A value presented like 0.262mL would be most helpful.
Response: 50mL
